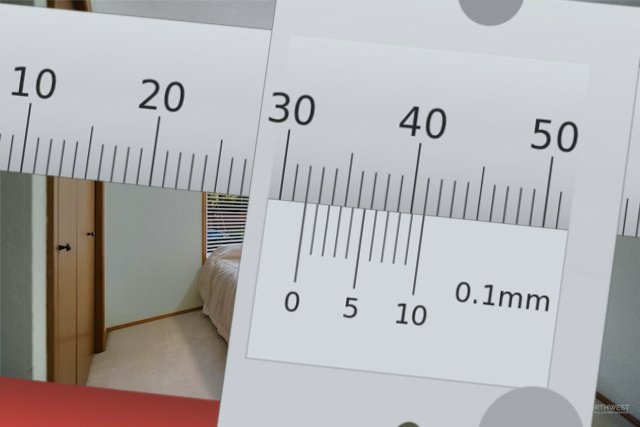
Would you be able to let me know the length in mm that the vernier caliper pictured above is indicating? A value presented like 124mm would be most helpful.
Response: 32.0mm
